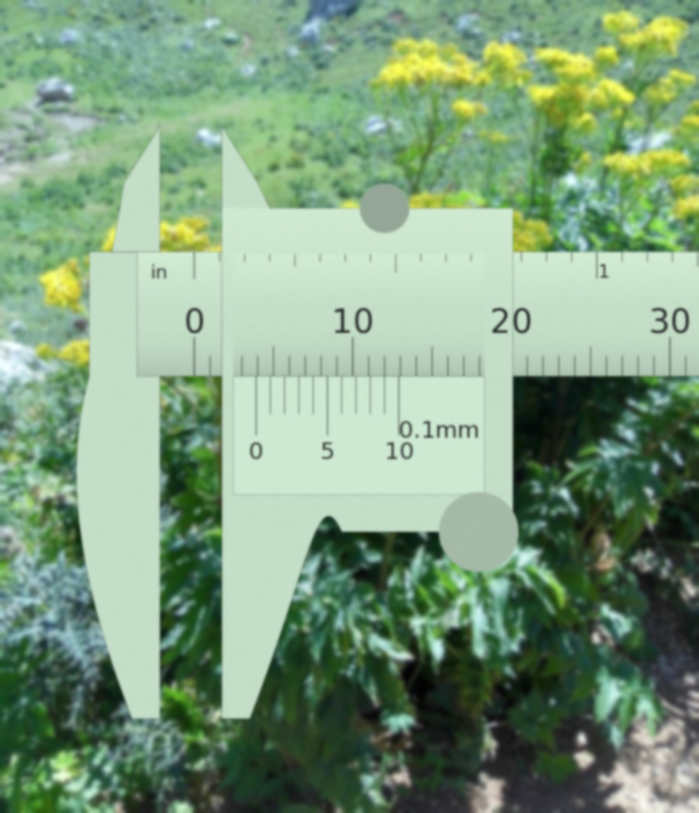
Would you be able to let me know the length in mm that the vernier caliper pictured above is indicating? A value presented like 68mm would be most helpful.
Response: 3.9mm
